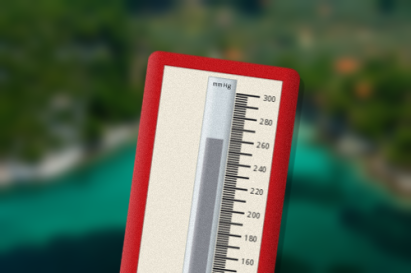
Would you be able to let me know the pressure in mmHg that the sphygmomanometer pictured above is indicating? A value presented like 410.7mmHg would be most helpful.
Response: 260mmHg
